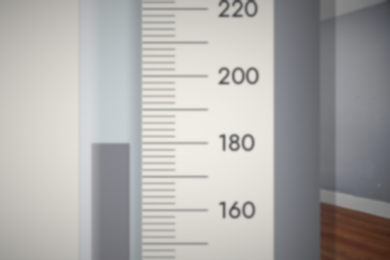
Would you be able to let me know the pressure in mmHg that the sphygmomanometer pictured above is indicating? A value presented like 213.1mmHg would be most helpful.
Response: 180mmHg
